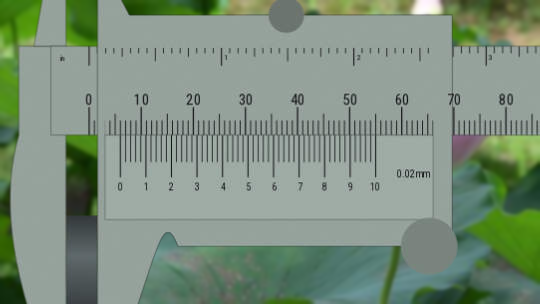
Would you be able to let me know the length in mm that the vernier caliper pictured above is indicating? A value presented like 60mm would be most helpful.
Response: 6.0mm
